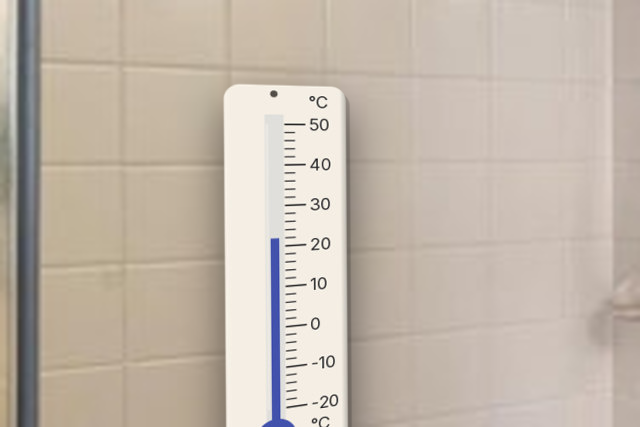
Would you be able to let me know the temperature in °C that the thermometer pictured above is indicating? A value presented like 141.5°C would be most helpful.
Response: 22°C
